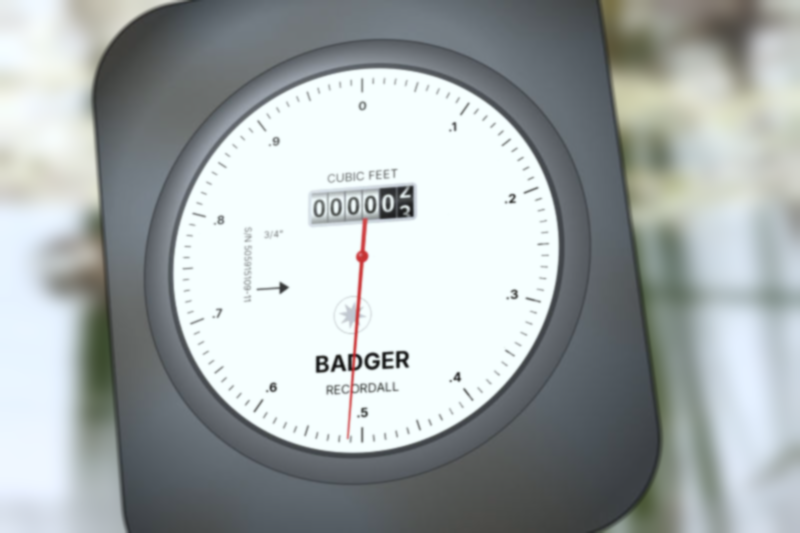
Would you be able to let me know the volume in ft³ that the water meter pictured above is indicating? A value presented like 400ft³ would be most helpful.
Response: 2.51ft³
